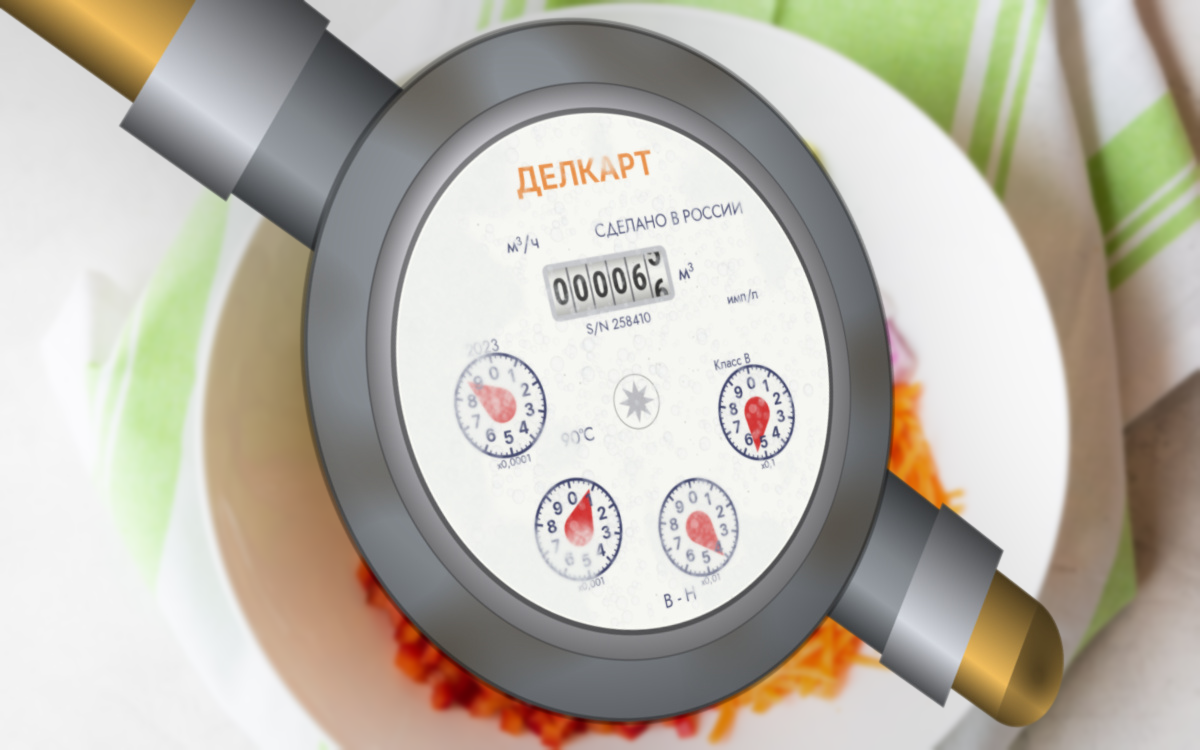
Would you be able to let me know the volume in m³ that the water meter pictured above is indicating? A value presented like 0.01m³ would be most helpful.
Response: 65.5408m³
